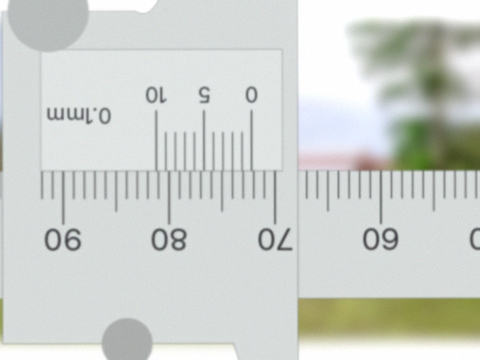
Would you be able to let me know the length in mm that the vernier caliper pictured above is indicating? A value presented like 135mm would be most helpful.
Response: 72.2mm
